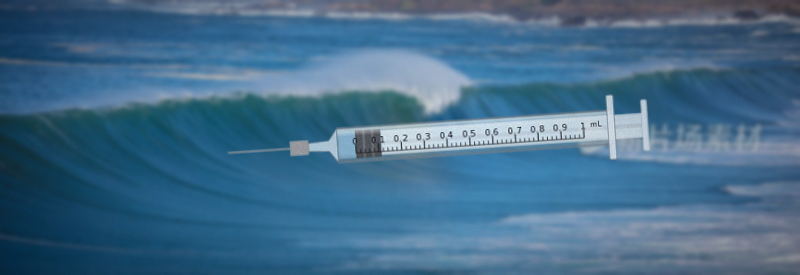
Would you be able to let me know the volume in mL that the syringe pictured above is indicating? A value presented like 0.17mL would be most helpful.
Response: 0mL
